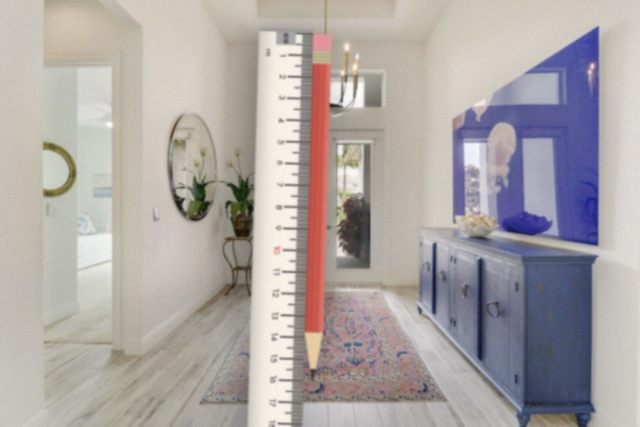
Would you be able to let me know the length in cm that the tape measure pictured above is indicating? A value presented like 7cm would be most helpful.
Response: 16cm
